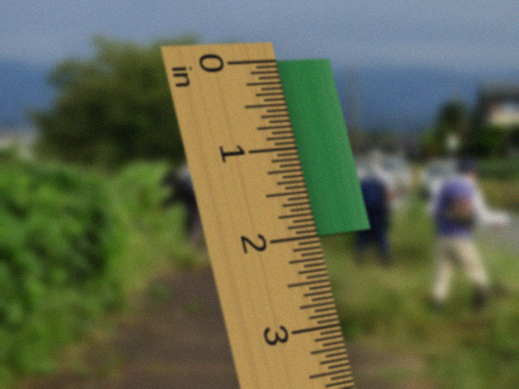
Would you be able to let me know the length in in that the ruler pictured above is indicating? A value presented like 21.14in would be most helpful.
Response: 2in
